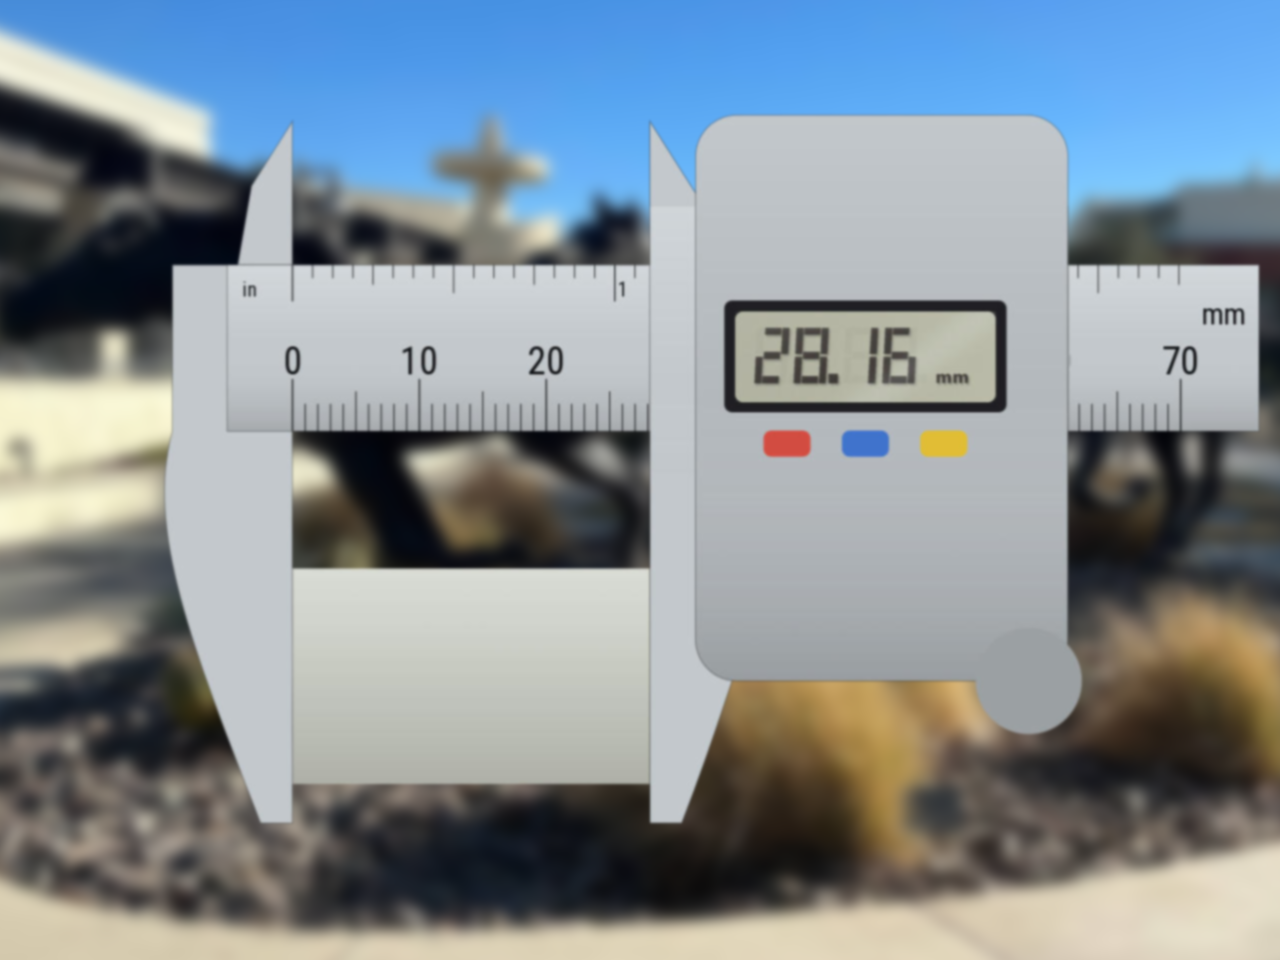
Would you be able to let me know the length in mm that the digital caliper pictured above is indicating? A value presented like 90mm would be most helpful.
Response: 28.16mm
